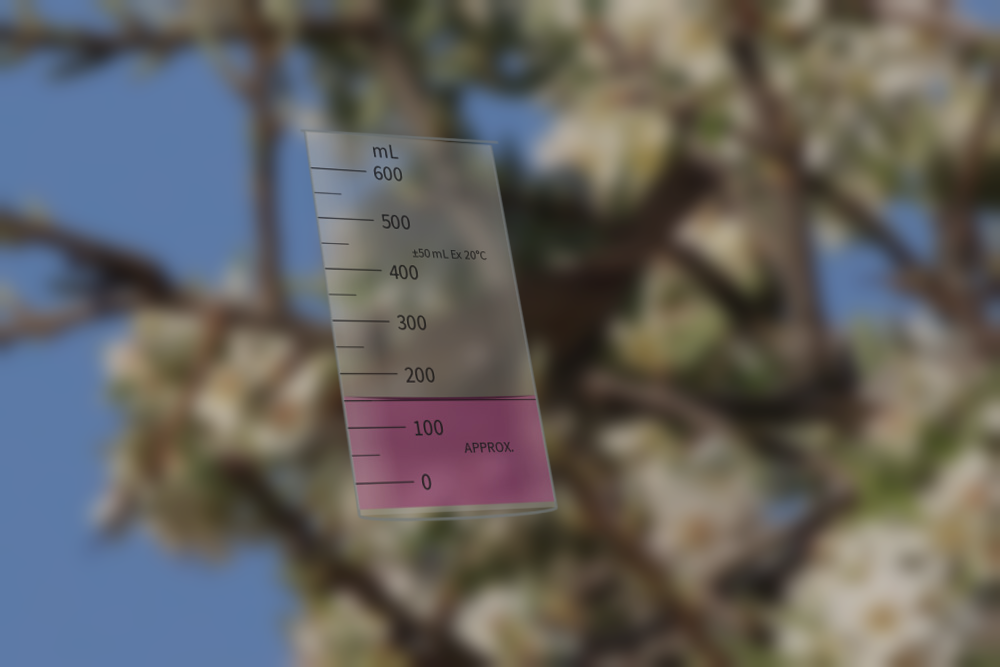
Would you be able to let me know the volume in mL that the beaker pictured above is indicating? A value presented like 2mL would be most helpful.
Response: 150mL
